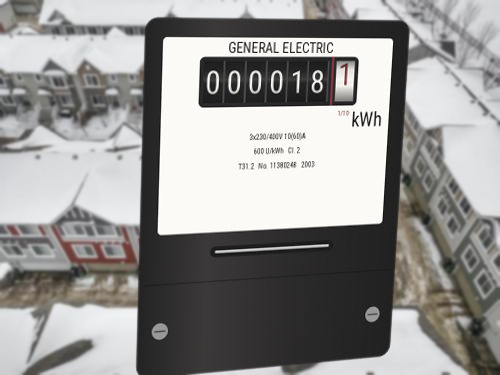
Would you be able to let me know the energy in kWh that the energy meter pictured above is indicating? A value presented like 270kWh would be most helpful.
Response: 18.1kWh
